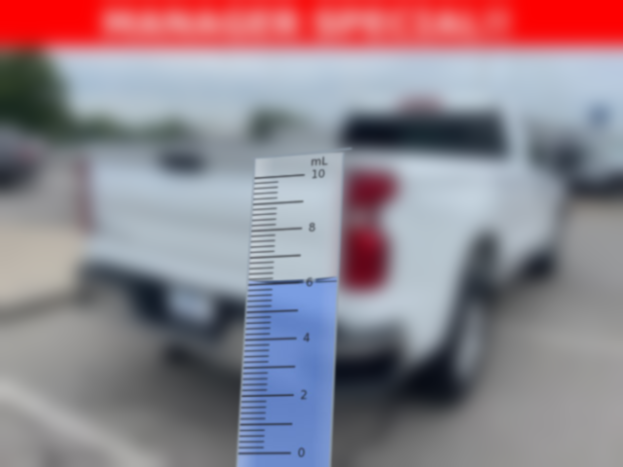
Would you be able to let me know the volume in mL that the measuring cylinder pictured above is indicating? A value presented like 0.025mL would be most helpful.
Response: 6mL
